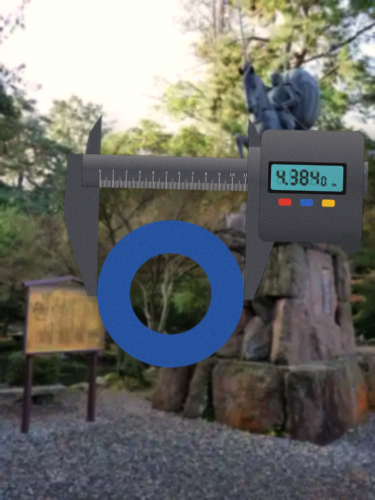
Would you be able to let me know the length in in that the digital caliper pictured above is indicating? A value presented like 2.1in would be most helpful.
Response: 4.3840in
